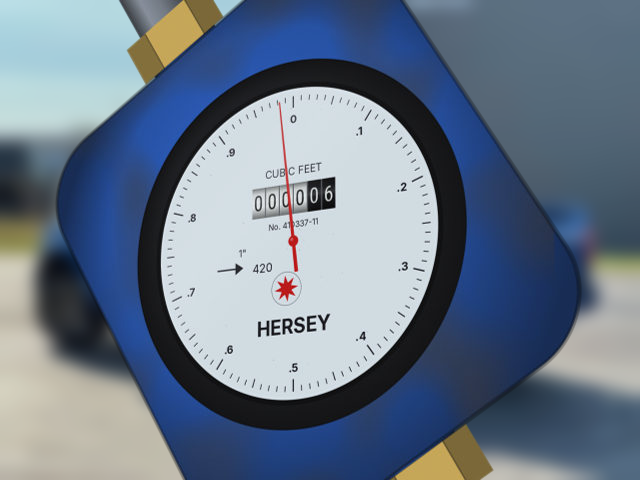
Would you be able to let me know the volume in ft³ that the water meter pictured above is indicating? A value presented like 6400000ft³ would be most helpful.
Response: 5.98ft³
